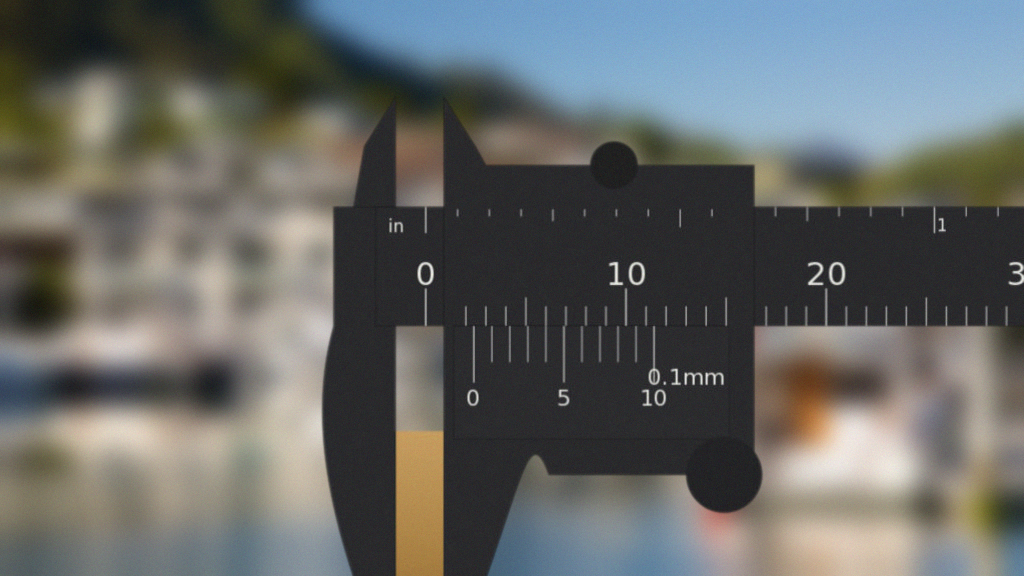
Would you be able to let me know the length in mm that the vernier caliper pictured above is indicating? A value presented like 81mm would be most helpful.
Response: 2.4mm
